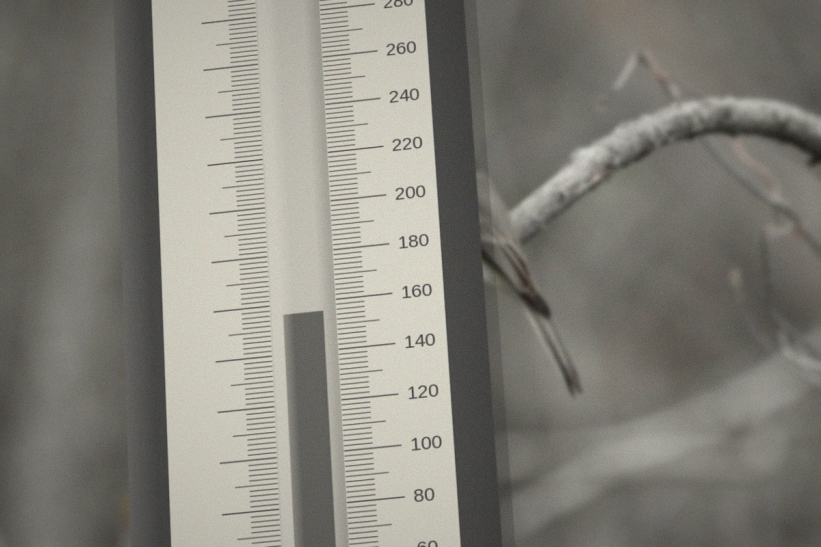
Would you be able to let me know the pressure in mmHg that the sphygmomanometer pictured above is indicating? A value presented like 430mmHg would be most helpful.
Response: 156mmHg
